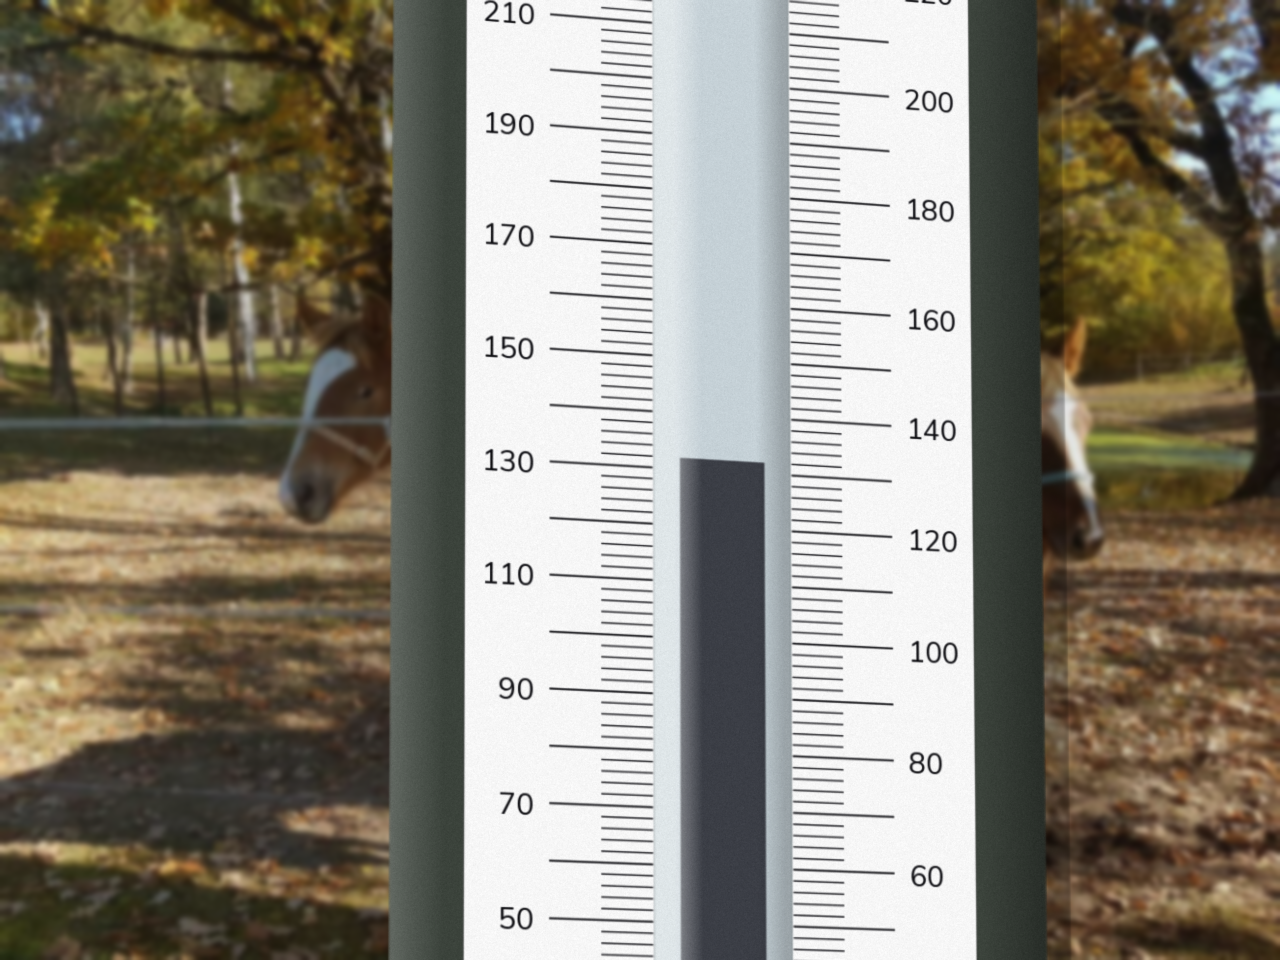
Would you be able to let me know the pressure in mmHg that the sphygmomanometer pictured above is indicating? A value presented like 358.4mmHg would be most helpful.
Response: 132mmHg
